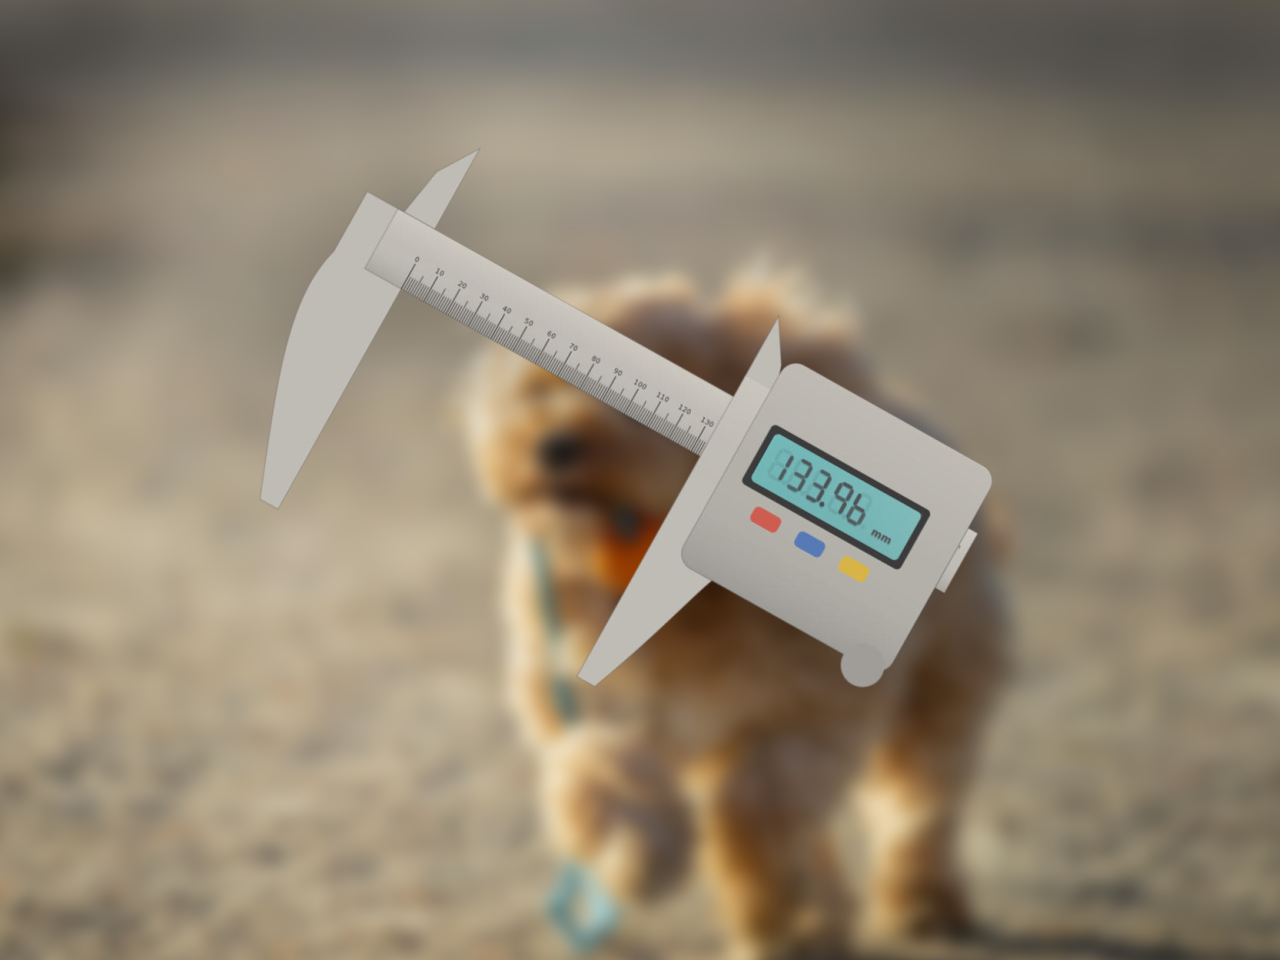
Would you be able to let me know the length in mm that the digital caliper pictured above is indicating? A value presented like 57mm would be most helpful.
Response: 133.96mm
